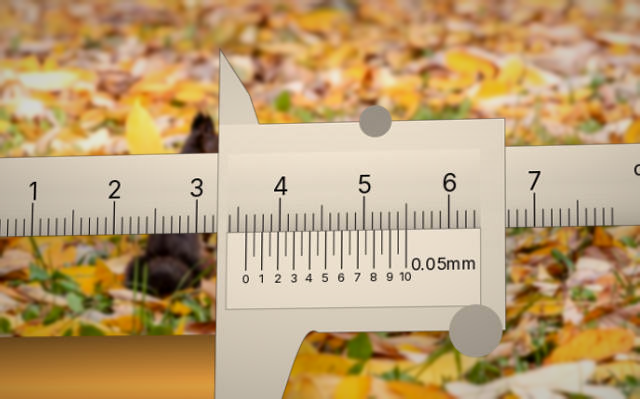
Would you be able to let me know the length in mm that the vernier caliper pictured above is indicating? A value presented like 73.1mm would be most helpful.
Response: 36.0mm
